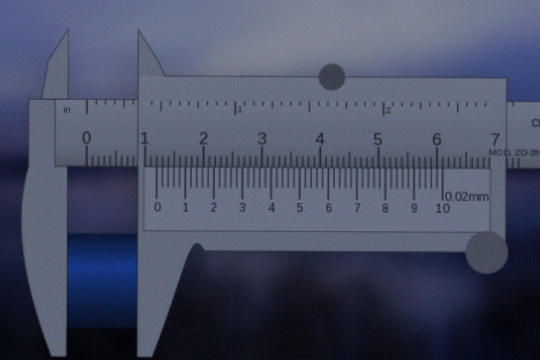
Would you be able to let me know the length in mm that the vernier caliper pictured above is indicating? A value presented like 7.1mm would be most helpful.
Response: 12.0mm
